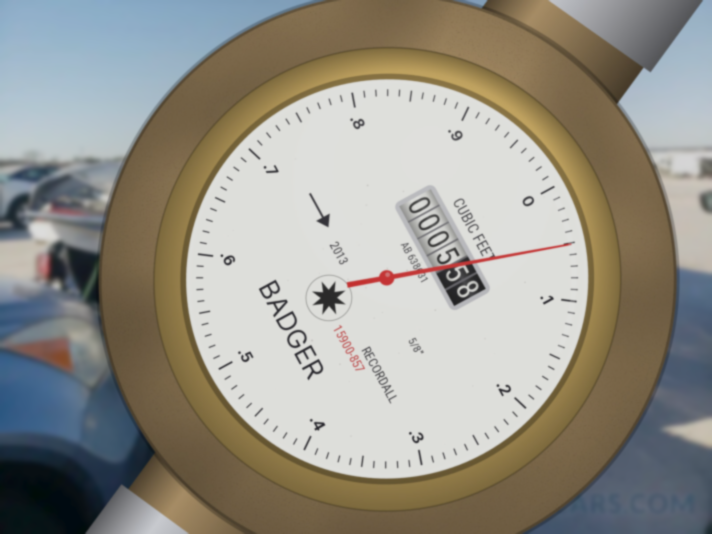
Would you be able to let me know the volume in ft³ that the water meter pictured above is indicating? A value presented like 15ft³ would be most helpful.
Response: 558.05ft³
